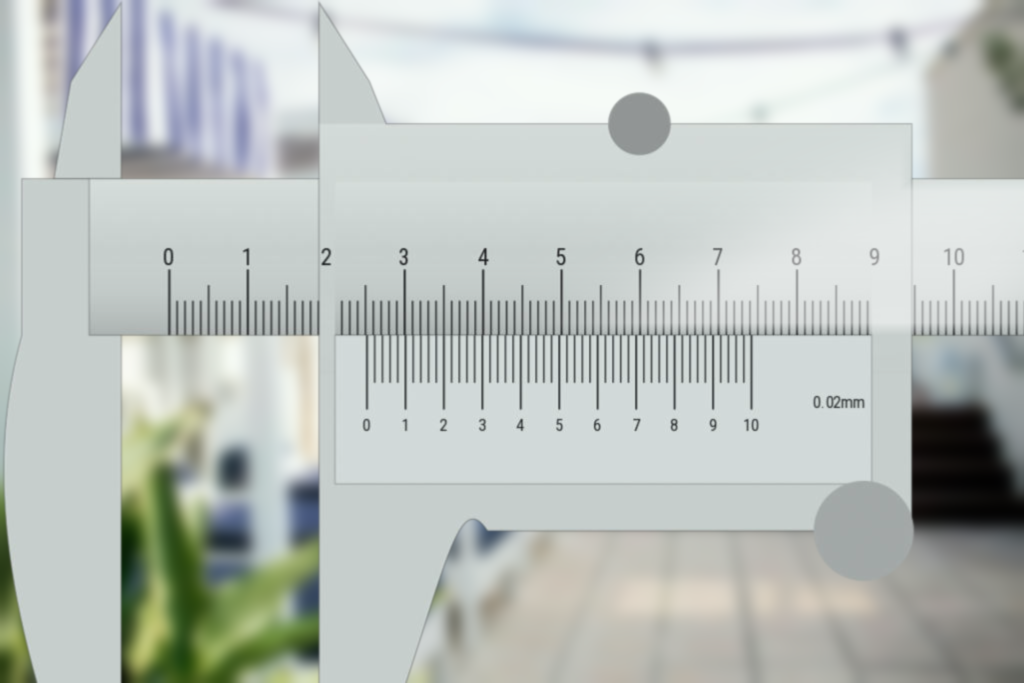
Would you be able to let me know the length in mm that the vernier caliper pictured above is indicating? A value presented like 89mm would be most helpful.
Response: 25.2mm
